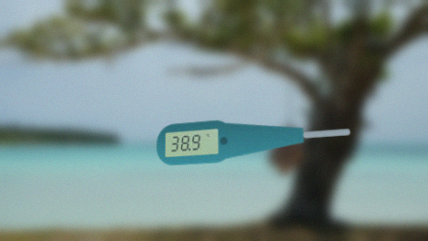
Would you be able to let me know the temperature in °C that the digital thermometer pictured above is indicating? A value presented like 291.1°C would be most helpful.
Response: 38.9°C
